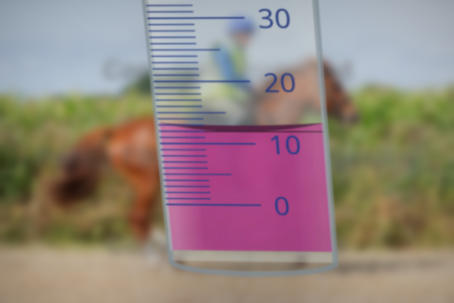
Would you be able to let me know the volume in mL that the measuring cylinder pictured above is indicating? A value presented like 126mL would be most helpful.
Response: 12mL
